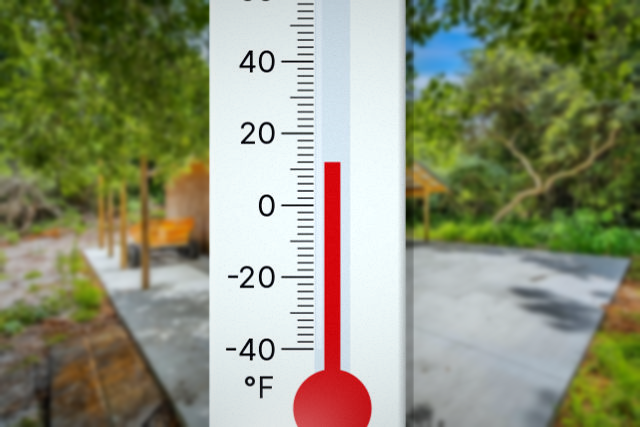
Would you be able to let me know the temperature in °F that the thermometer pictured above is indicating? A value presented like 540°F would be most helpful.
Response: 12°F
